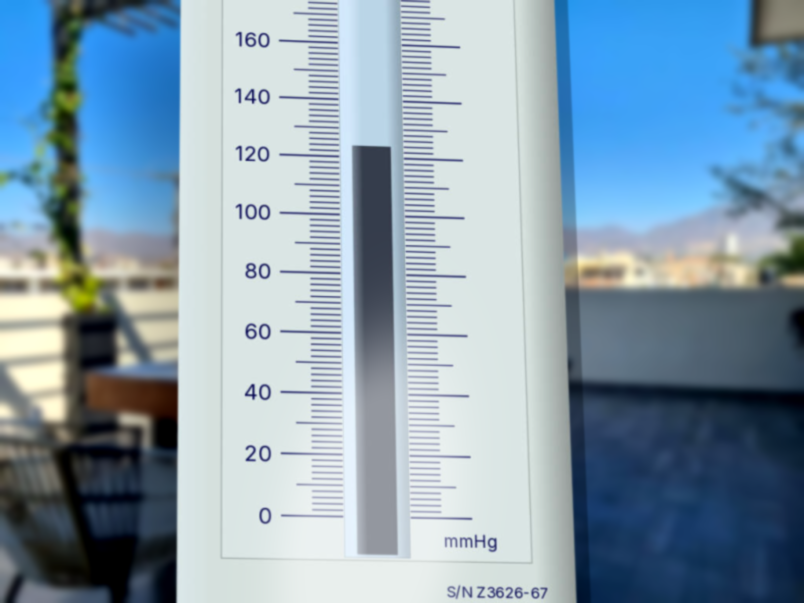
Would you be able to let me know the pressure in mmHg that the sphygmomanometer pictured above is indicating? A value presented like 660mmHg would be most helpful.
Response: 124mmHg
